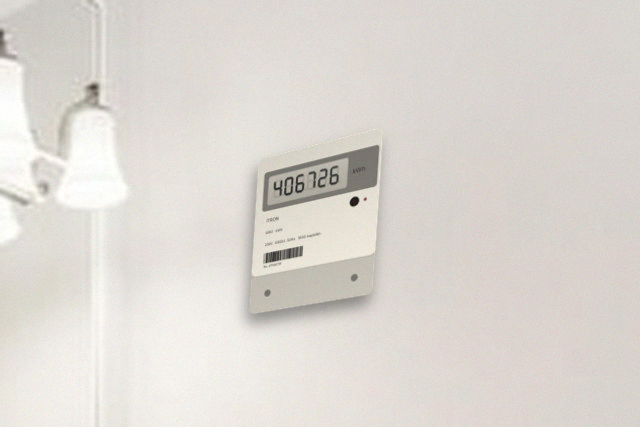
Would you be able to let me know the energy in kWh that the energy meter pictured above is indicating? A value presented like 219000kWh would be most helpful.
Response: 406726kWh
